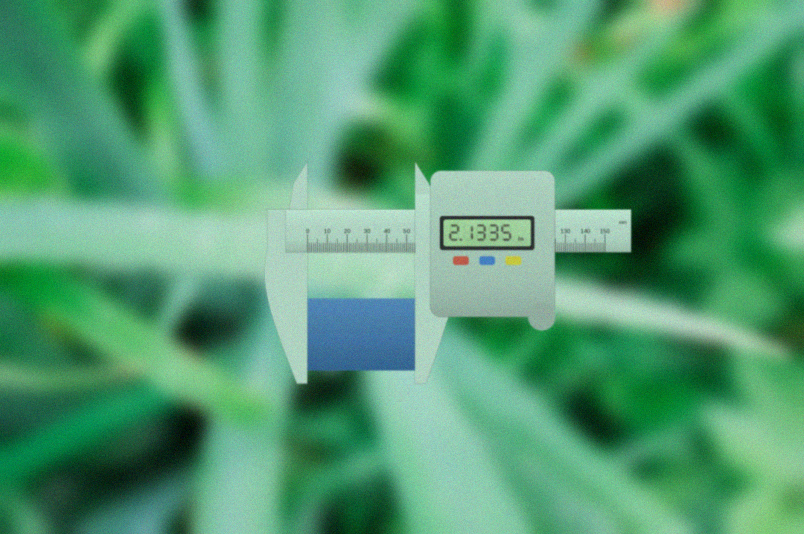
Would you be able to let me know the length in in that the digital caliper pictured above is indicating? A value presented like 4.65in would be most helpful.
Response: 2.1335in
